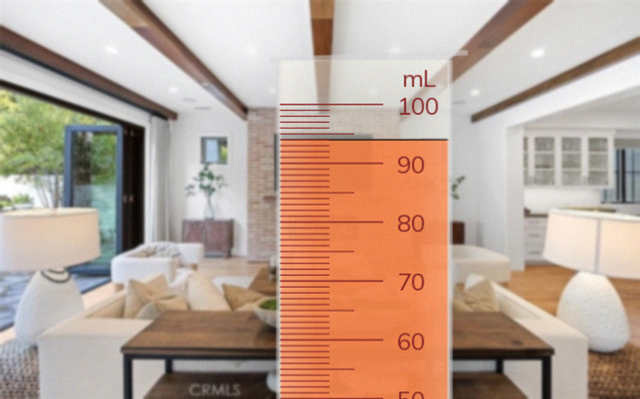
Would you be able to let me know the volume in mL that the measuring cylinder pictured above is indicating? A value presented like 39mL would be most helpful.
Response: 94mL
